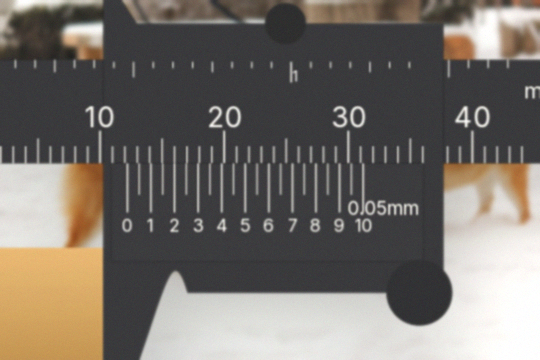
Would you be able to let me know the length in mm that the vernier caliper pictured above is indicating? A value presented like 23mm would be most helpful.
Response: 12.2mm
